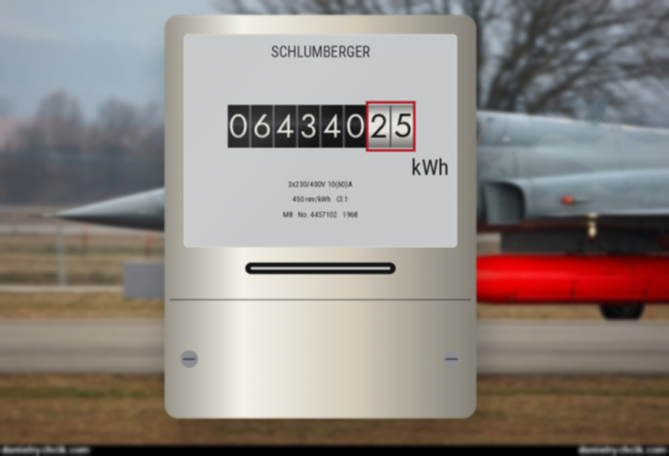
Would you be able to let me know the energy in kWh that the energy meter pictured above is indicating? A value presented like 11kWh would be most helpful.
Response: 64340.25kWh
